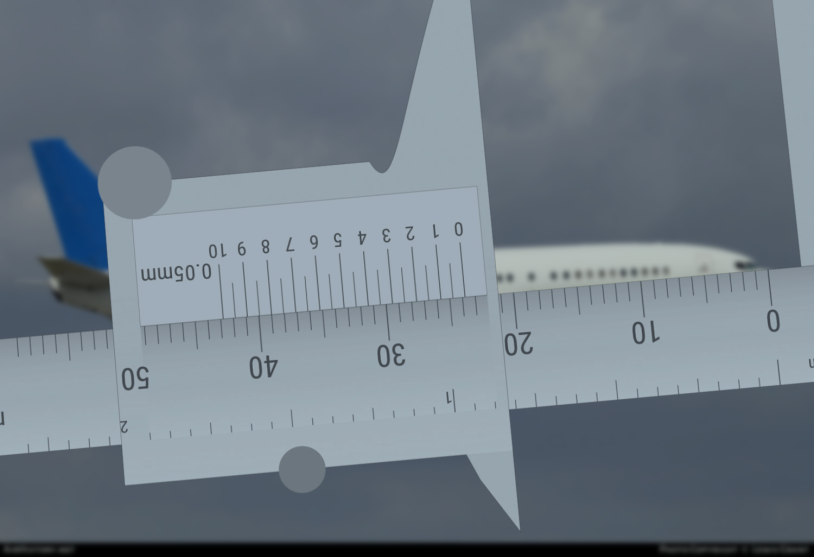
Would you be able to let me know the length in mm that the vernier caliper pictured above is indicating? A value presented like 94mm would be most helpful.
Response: 23.8mm
